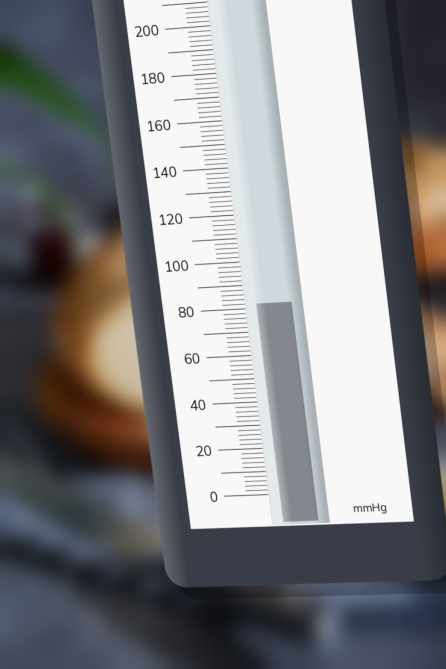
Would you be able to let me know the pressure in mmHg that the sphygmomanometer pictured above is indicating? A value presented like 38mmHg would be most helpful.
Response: 82mmHg
